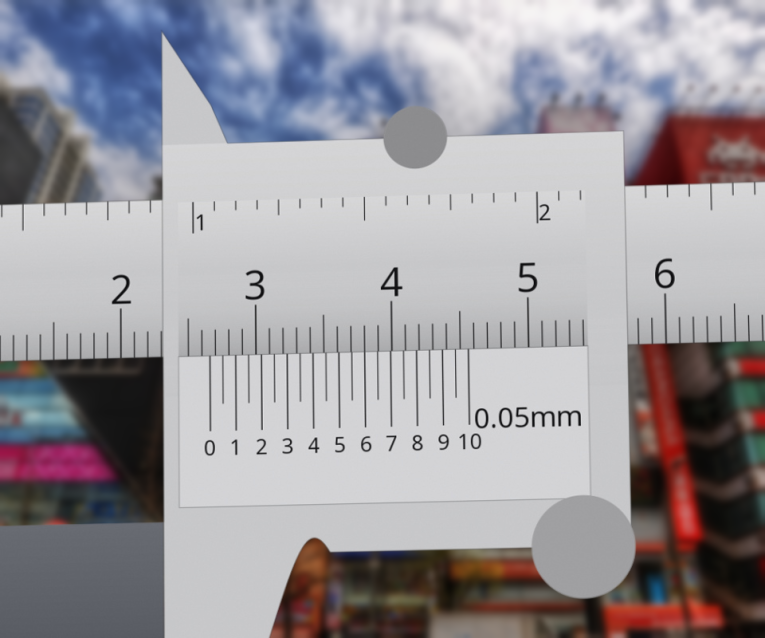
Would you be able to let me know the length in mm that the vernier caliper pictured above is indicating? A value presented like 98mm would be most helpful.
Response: 26.6mm
